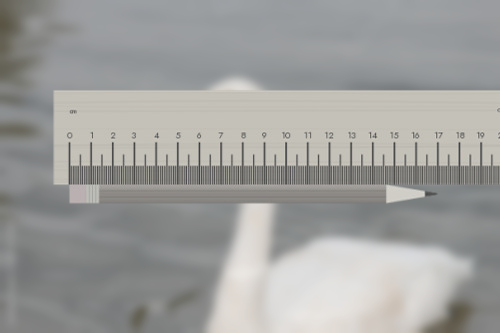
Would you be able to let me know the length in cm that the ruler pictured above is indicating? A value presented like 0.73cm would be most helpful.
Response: 17cm
